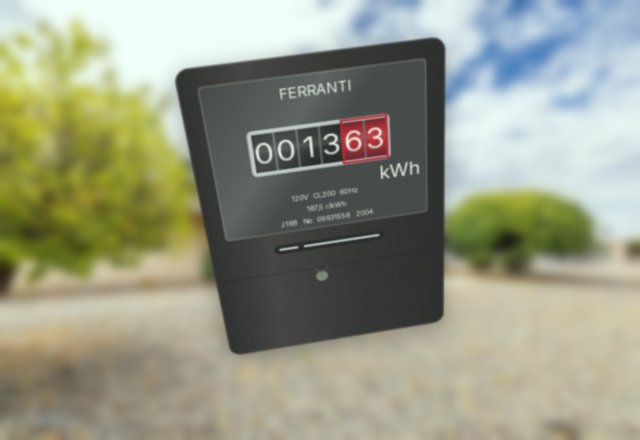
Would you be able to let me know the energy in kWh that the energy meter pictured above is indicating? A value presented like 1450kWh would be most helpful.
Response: 13.63kWh
